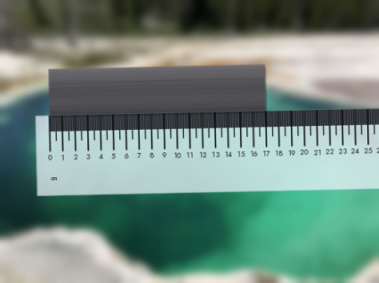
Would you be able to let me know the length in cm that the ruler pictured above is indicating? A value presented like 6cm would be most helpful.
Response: 17cm
